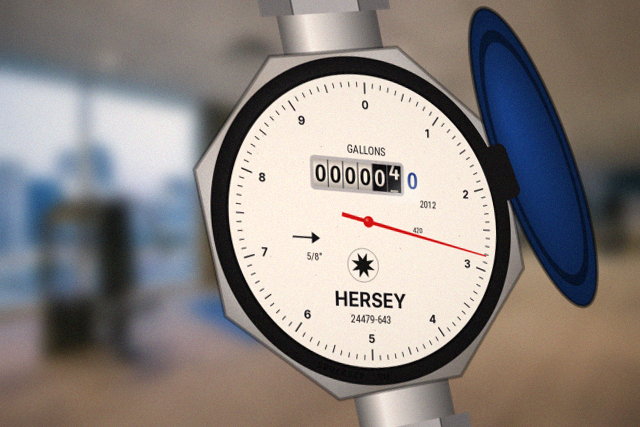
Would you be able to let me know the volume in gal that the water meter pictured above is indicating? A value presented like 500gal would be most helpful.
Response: 42.8gal
